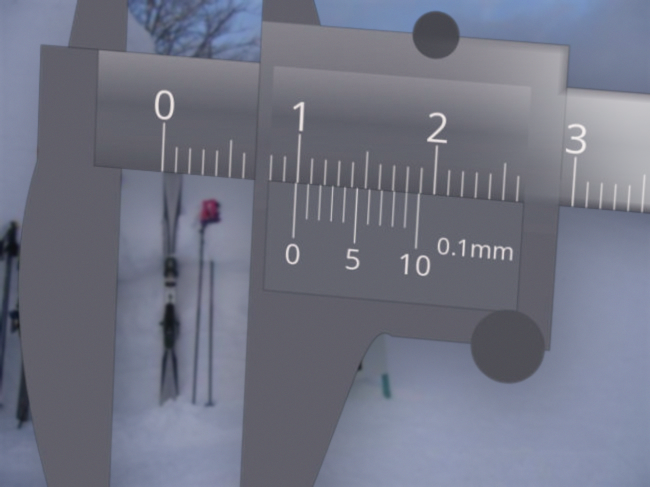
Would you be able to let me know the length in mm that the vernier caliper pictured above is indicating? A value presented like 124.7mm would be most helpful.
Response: 9.9mm
